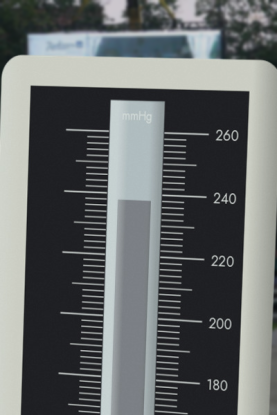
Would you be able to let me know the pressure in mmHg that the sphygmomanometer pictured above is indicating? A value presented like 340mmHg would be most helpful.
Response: 238mmHg
